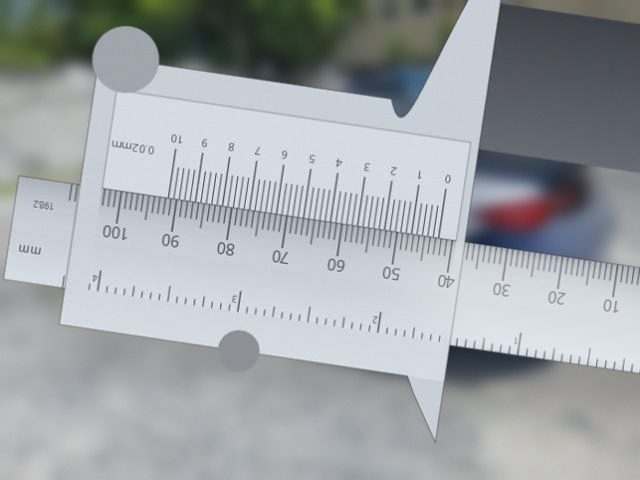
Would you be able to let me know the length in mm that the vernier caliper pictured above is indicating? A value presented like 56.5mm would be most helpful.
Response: 42.5mm
